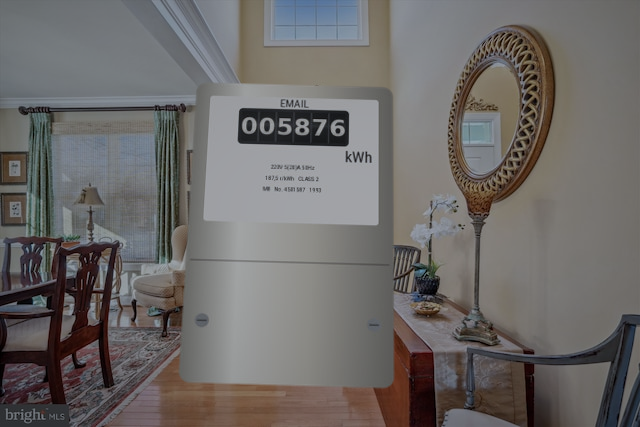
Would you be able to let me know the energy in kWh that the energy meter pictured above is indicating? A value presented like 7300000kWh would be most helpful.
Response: 5876kWh
